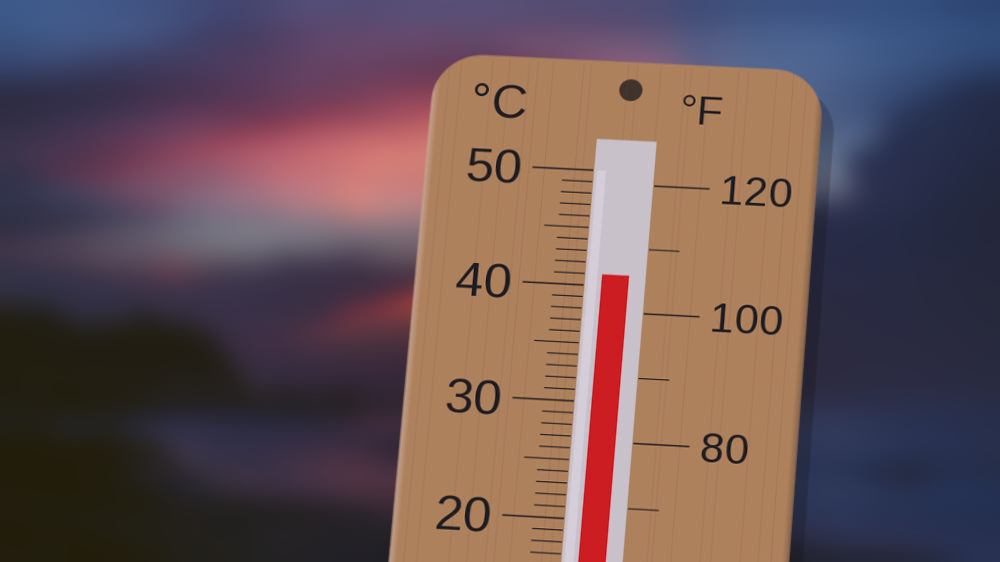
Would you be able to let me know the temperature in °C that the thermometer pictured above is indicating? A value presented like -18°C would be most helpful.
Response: 41°C
